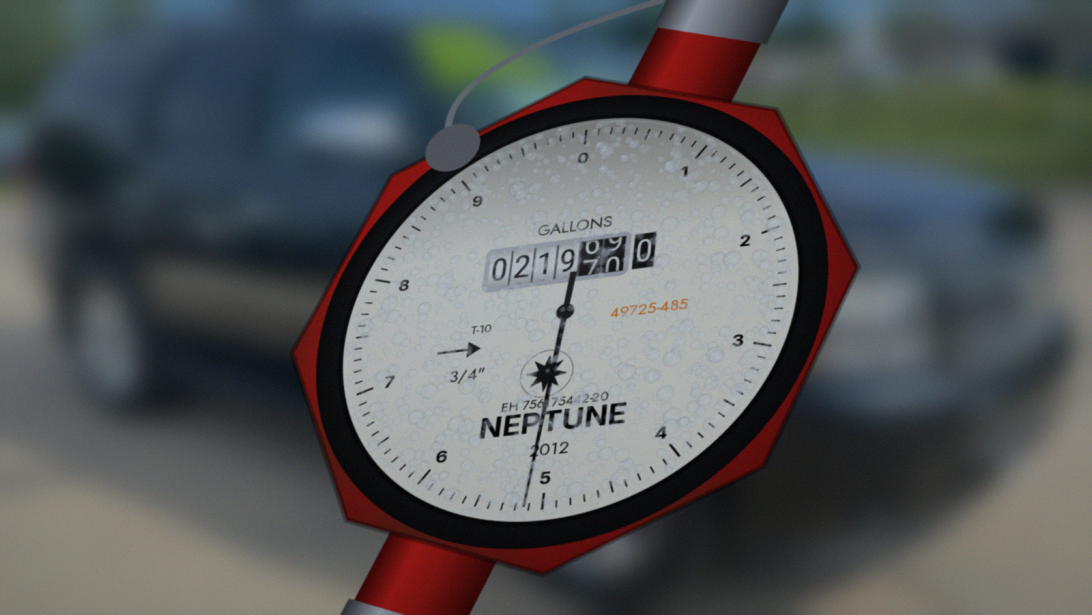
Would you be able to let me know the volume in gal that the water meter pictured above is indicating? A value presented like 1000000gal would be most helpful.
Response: 219695.1gal
